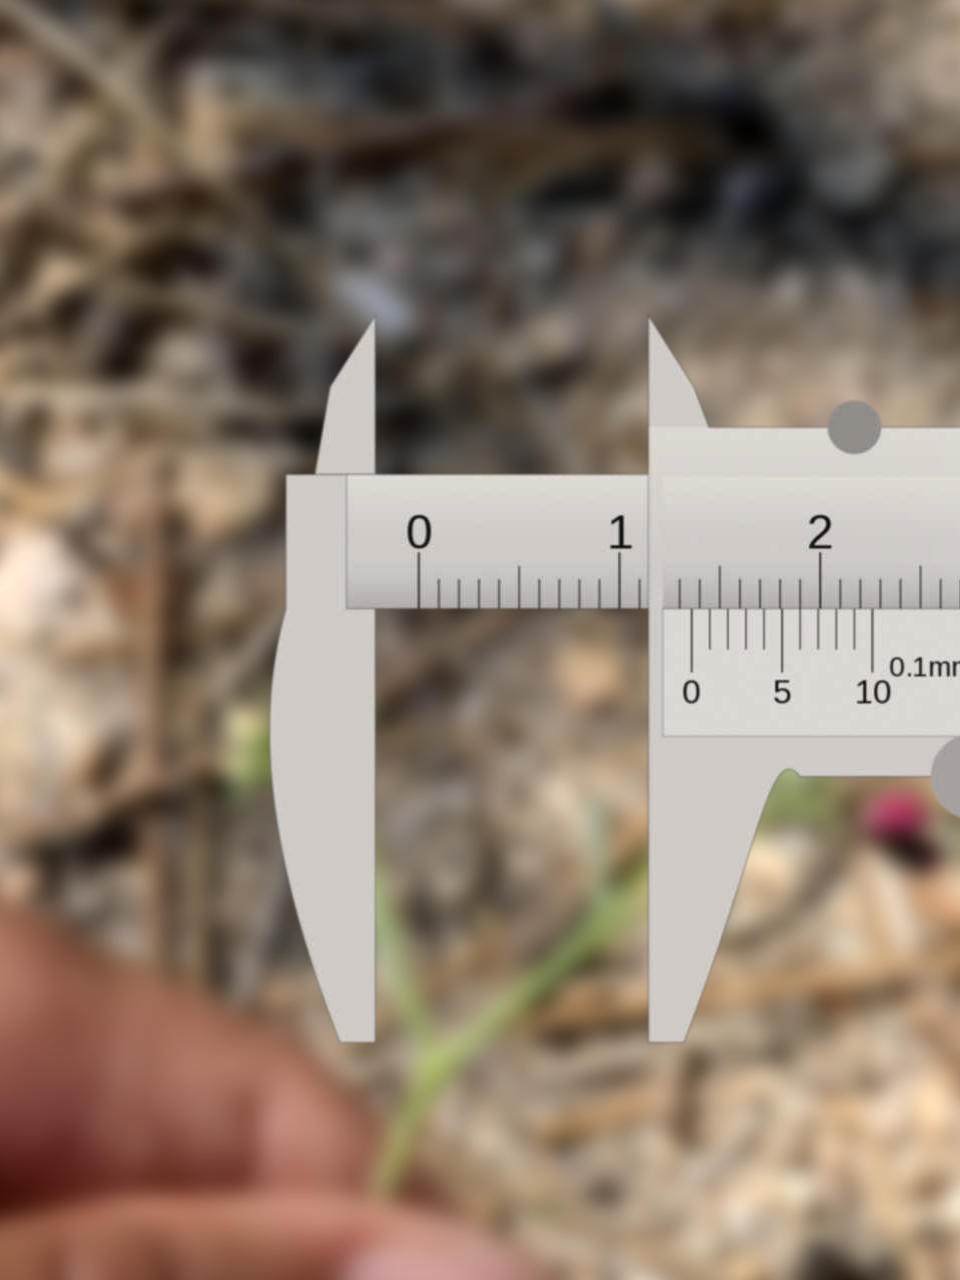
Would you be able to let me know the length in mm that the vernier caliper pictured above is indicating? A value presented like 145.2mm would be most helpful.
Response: 13.6mm
